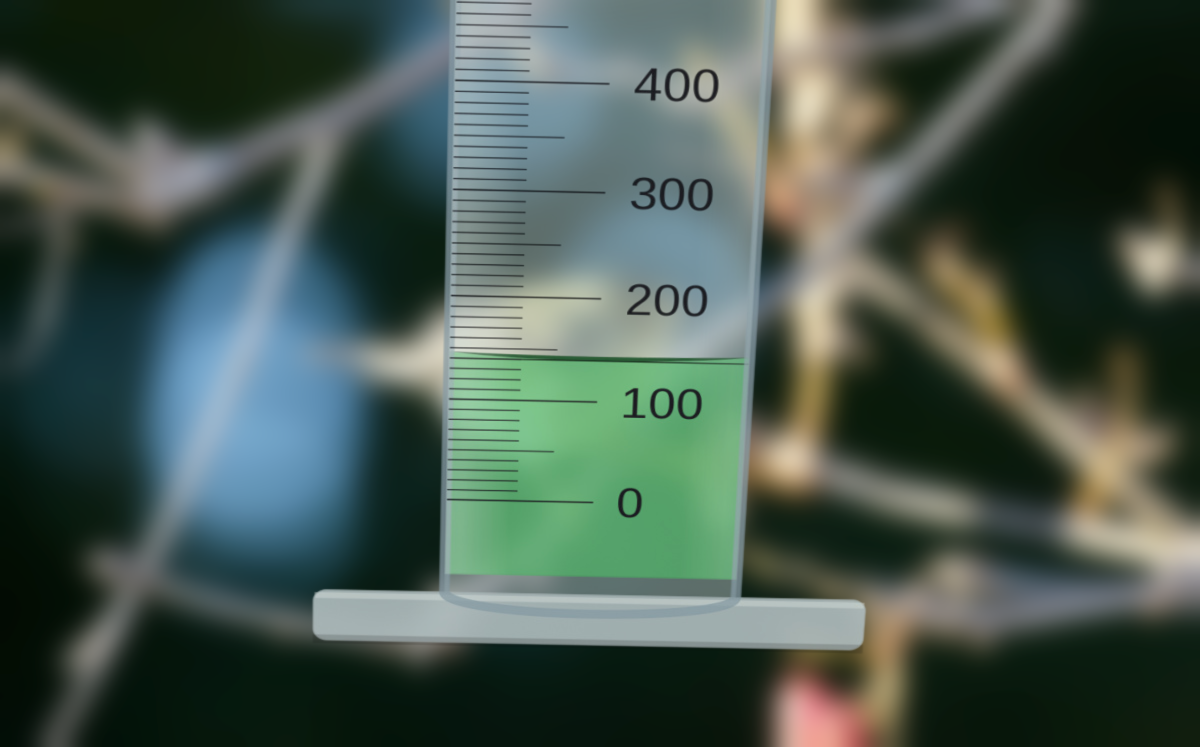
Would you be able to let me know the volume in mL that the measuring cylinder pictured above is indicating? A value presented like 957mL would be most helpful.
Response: 140mL
